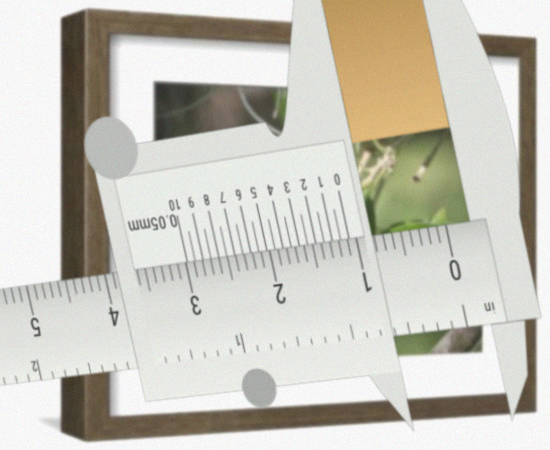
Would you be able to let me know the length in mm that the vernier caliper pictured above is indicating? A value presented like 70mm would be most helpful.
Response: 10.8mm
